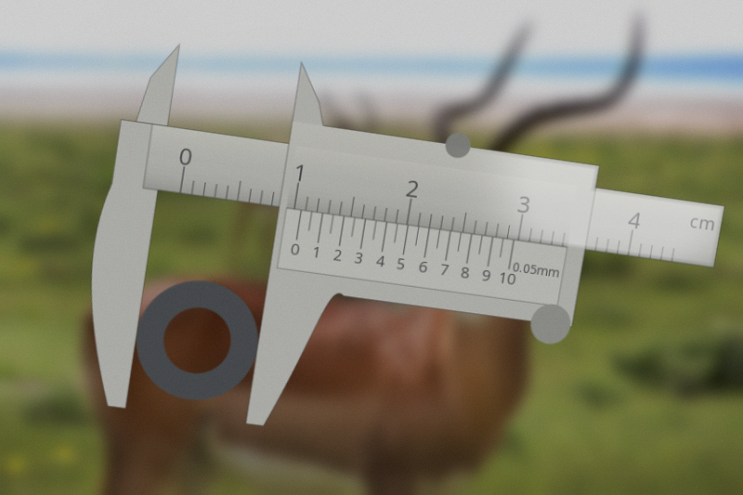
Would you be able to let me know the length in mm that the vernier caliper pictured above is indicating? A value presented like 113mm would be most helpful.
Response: 10.6mm
